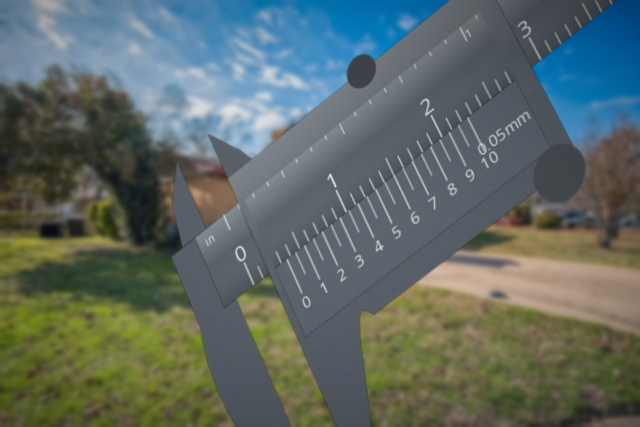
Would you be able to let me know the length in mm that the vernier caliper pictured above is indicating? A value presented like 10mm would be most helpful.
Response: 3.6mm
